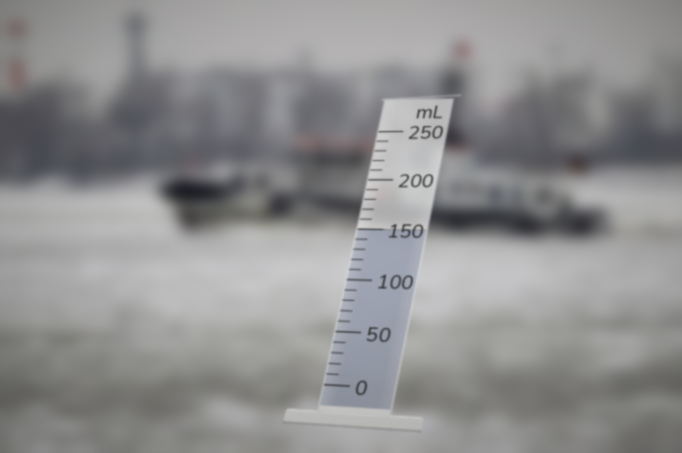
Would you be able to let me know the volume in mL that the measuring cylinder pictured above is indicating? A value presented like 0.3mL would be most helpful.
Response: 150mL
